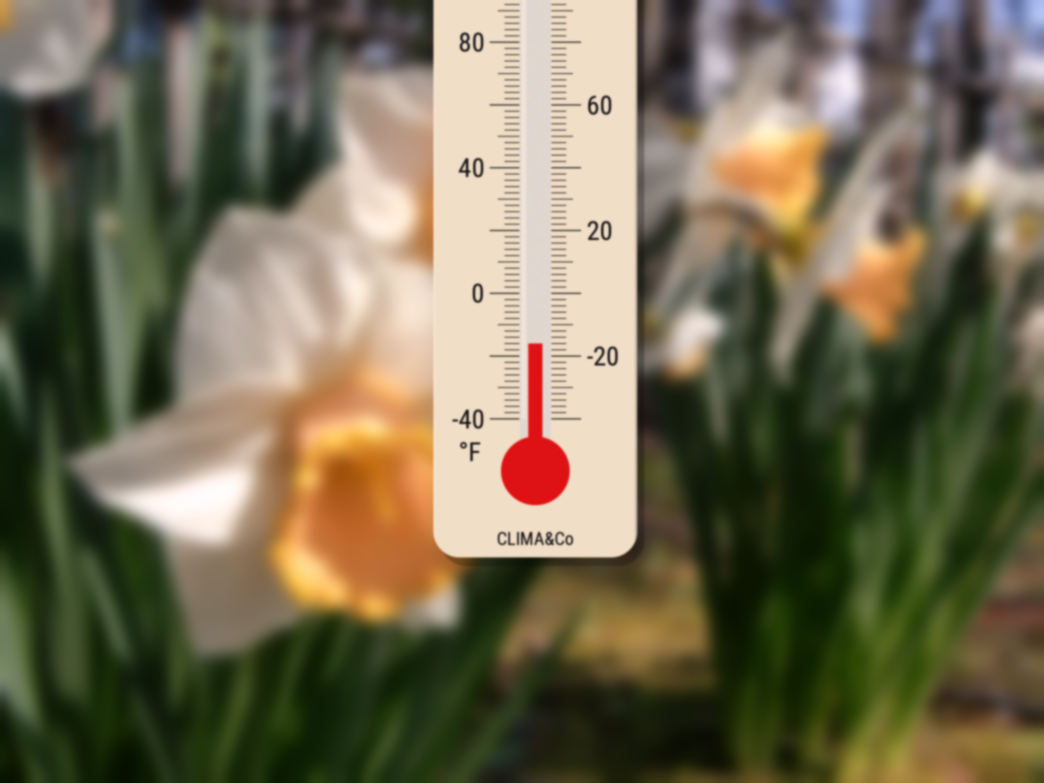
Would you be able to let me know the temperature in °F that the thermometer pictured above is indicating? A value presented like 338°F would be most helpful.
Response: -16°F
